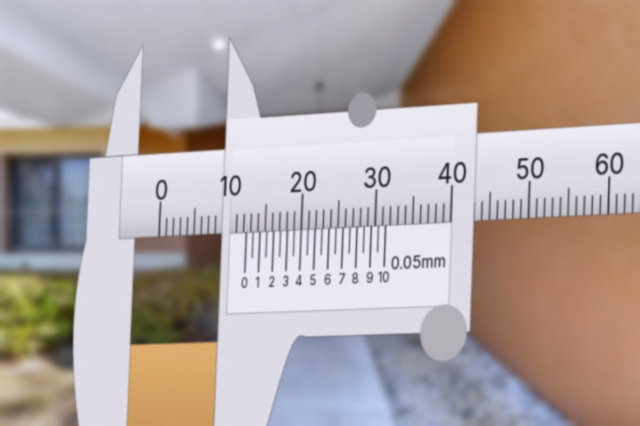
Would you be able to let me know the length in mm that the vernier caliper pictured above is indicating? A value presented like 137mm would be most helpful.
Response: 12.4mm
